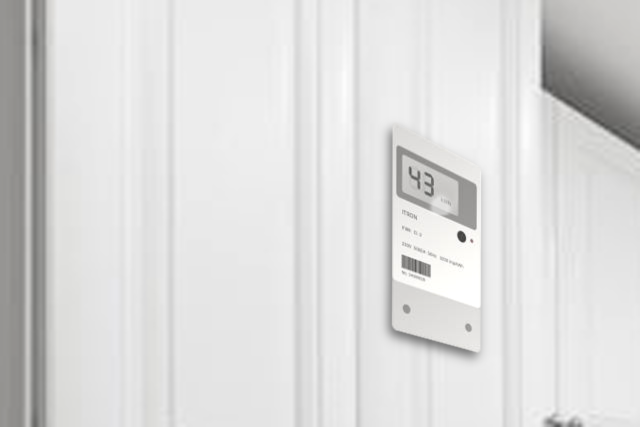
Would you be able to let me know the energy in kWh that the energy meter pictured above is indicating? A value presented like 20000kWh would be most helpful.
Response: 43kWh
